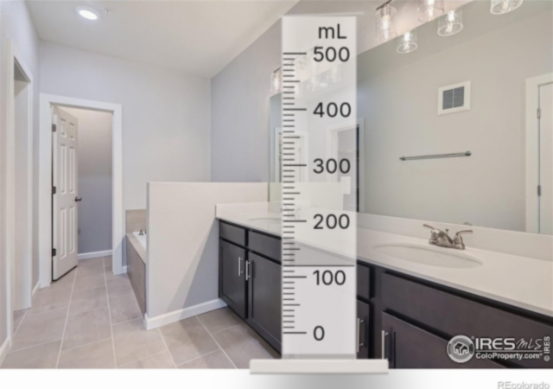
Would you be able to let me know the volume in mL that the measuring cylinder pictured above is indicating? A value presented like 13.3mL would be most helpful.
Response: 120mL
